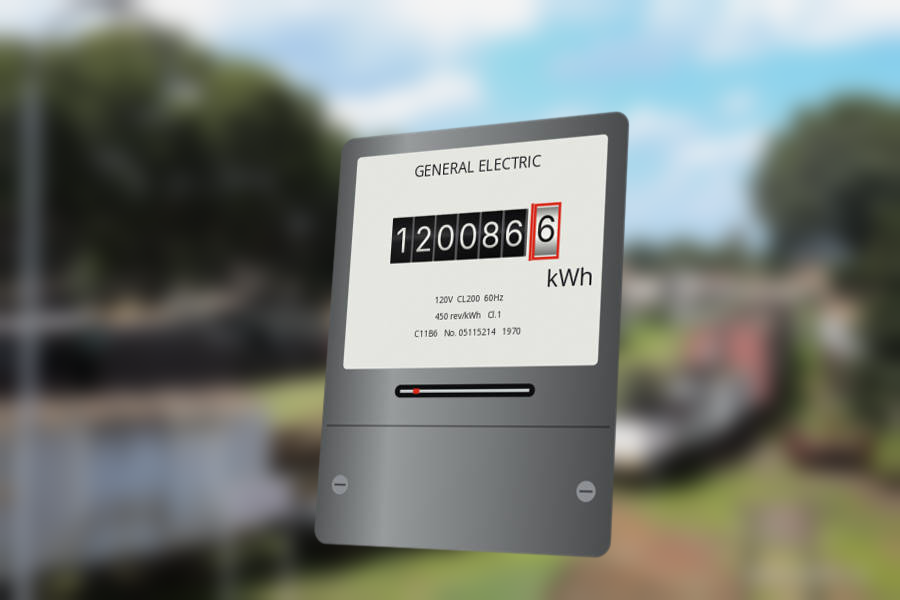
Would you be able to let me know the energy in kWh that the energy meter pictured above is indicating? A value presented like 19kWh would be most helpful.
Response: 120086.6kWh
